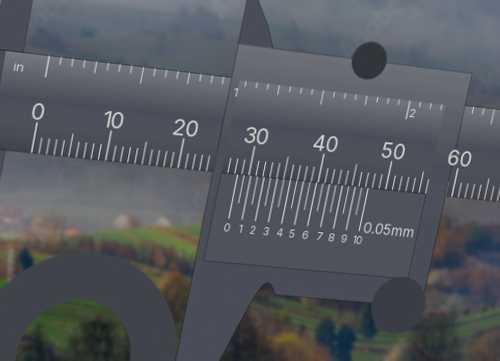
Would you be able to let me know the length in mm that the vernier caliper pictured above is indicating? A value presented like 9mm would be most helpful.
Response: 28.4mm
